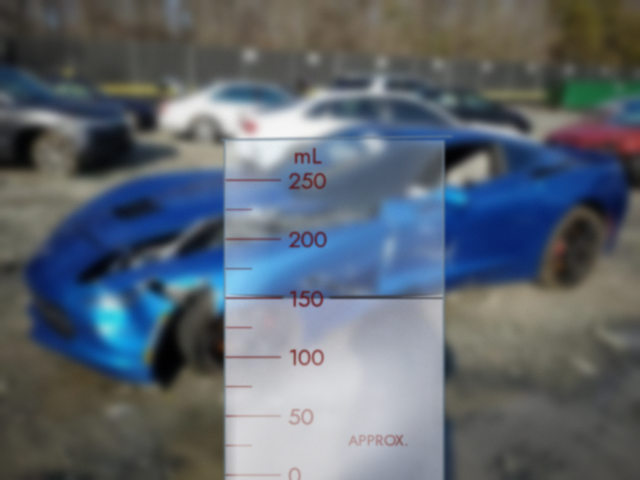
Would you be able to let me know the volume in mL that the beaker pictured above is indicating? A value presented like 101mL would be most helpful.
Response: 150mL
